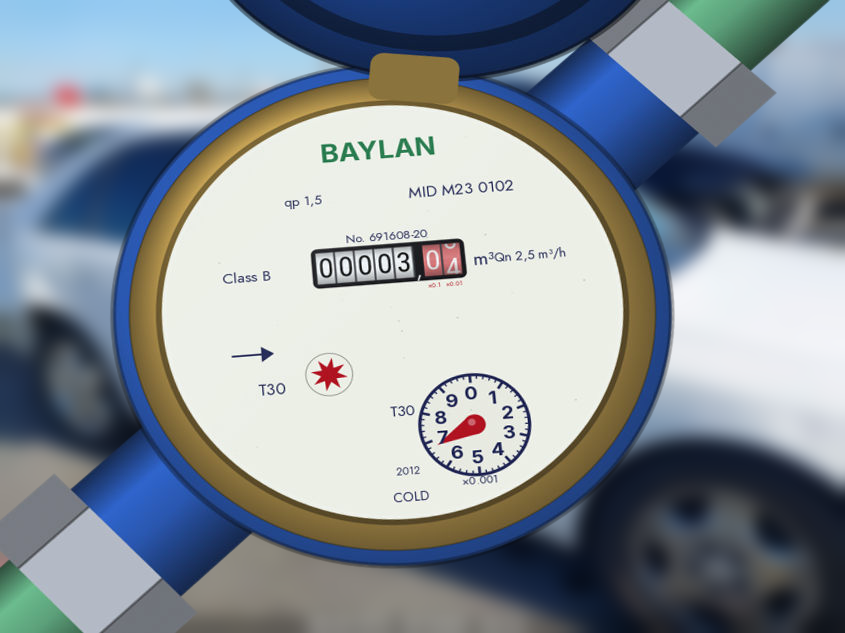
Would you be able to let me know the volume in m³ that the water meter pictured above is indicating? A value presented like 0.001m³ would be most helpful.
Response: 3.036m³
